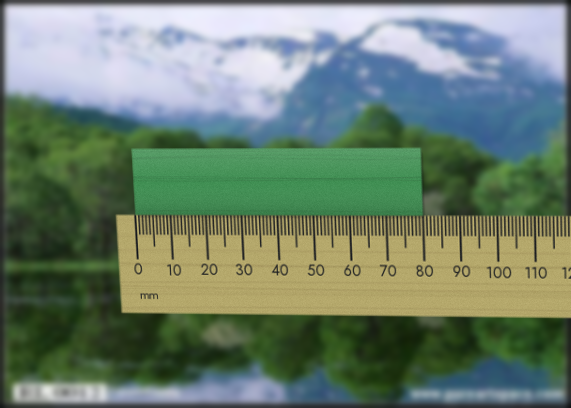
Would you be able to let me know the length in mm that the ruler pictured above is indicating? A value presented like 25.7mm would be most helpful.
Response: 80mm
